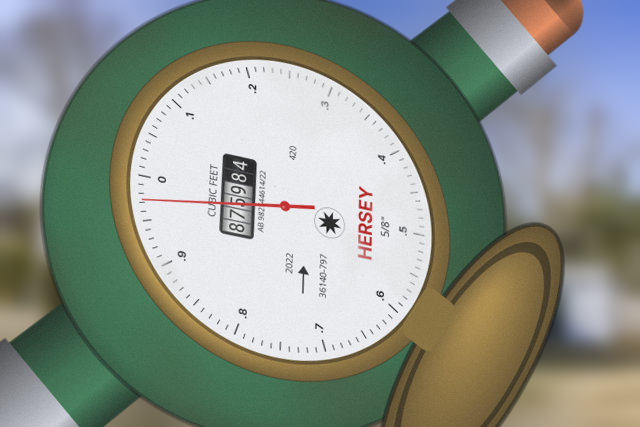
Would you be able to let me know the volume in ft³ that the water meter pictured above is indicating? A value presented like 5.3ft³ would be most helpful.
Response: 875983.97ft³
